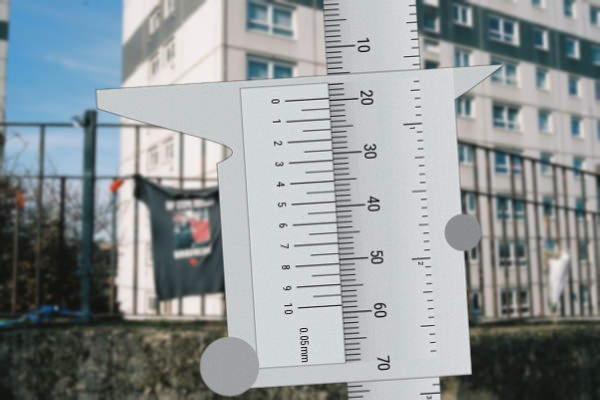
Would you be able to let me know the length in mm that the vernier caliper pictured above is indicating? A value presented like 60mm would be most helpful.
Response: 19.6mm
